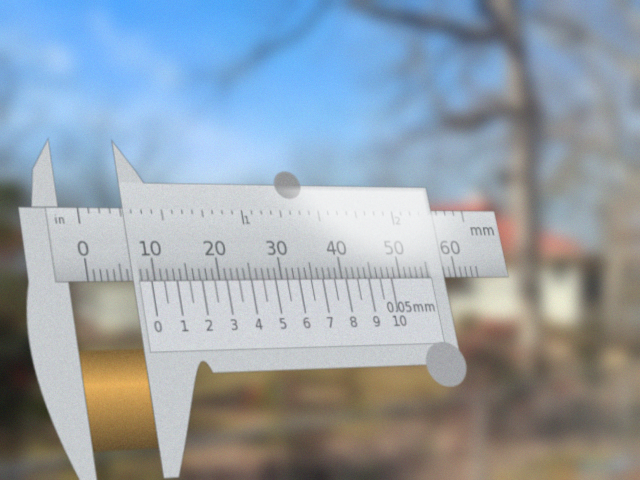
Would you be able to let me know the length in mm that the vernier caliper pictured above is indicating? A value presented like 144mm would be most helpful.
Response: 9.5mm
